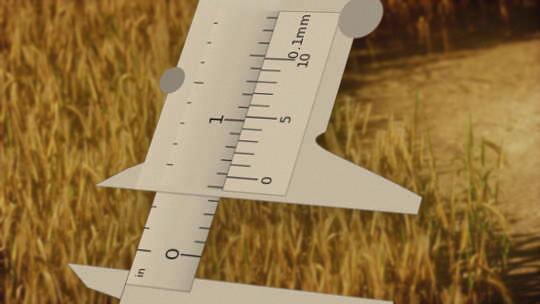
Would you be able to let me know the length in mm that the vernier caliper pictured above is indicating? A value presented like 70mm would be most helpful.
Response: 5.8mm
